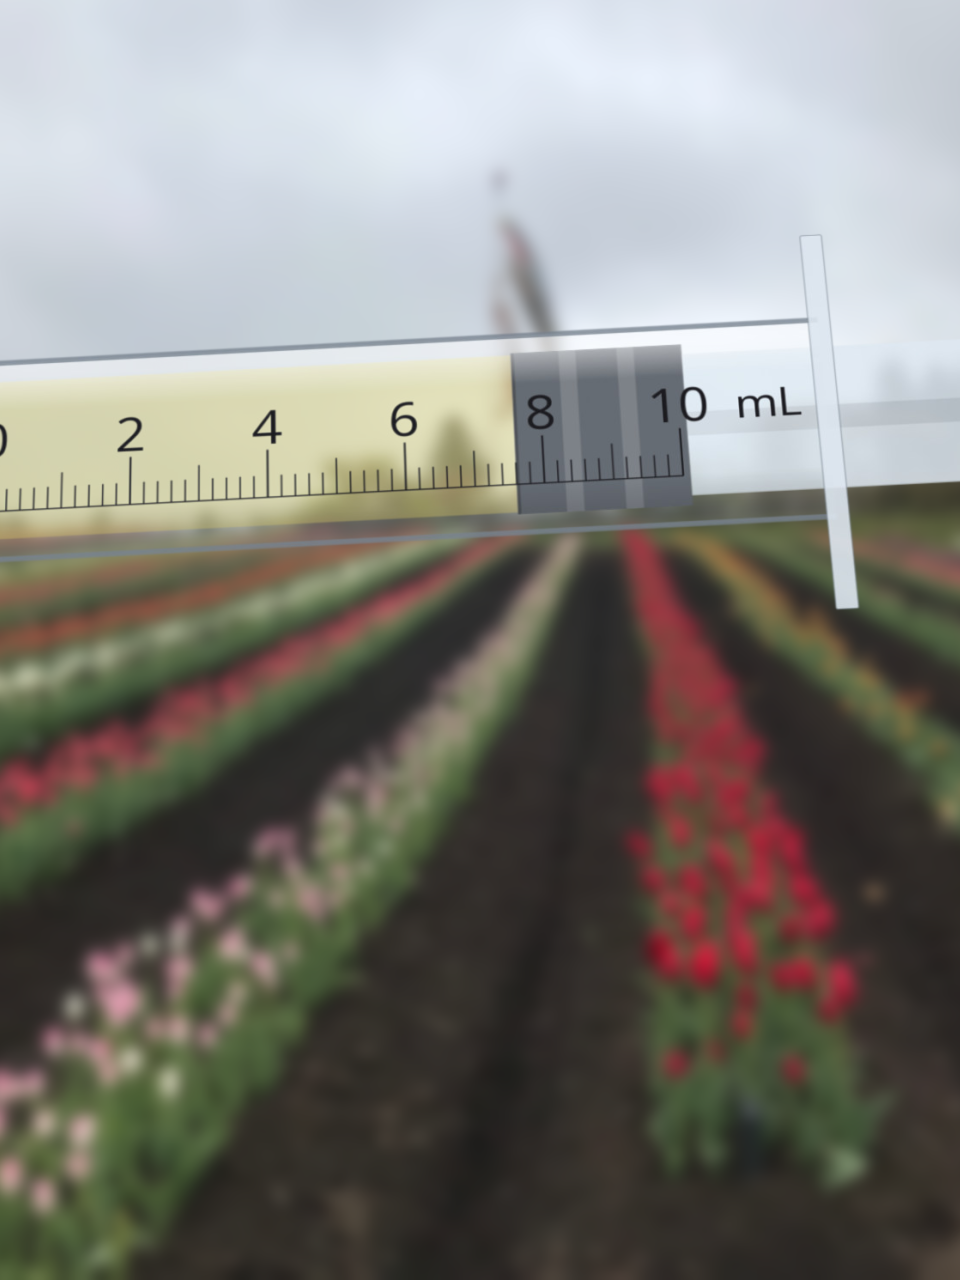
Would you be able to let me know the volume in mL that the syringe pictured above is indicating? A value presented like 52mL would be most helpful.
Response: 7.6mL
